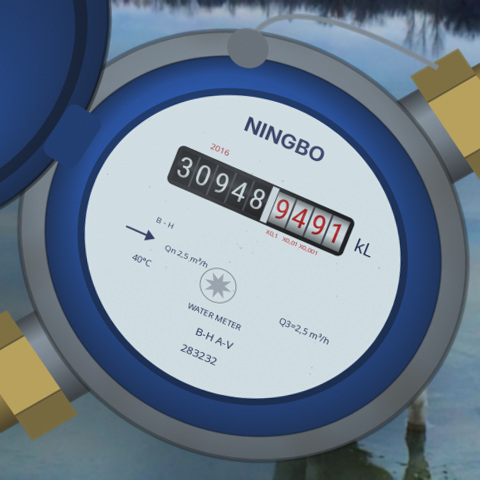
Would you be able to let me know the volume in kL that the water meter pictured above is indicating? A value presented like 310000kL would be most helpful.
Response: 30948.9491kL
